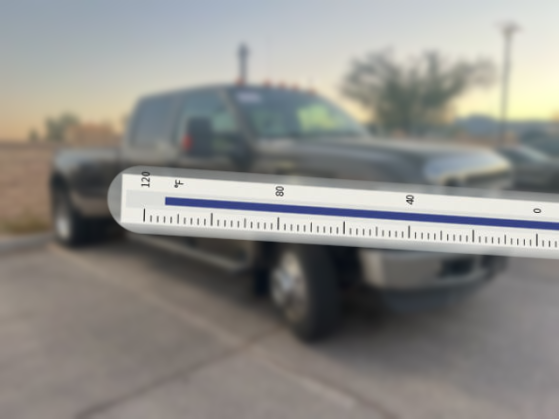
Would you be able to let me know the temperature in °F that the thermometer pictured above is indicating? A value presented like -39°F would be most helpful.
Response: 114°F
